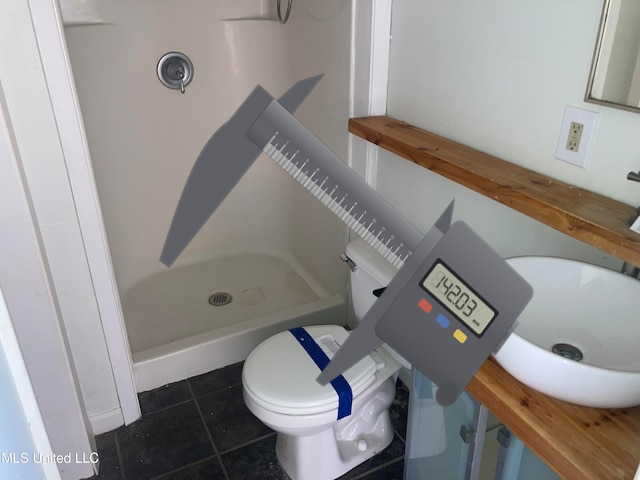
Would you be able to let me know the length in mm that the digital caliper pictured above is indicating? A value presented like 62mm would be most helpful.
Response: 142.03mm
